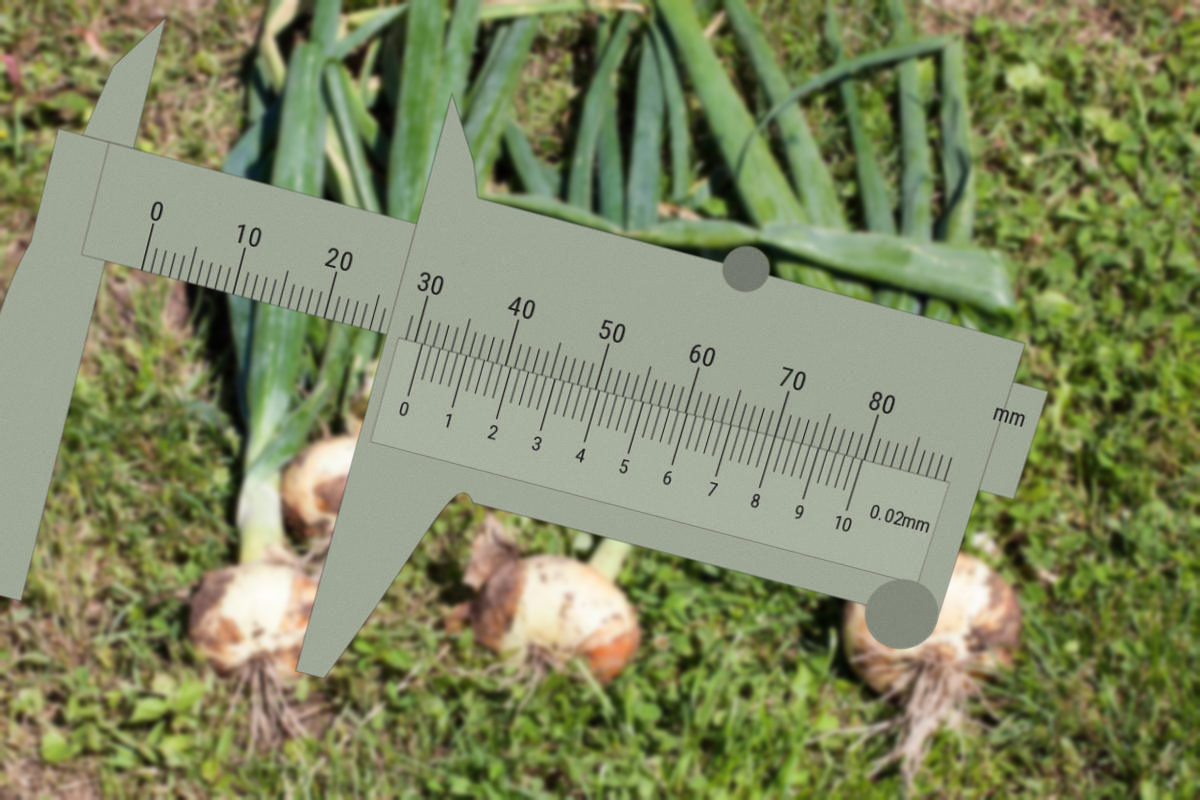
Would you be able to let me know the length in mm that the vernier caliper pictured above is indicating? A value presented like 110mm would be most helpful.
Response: 30.8mm
